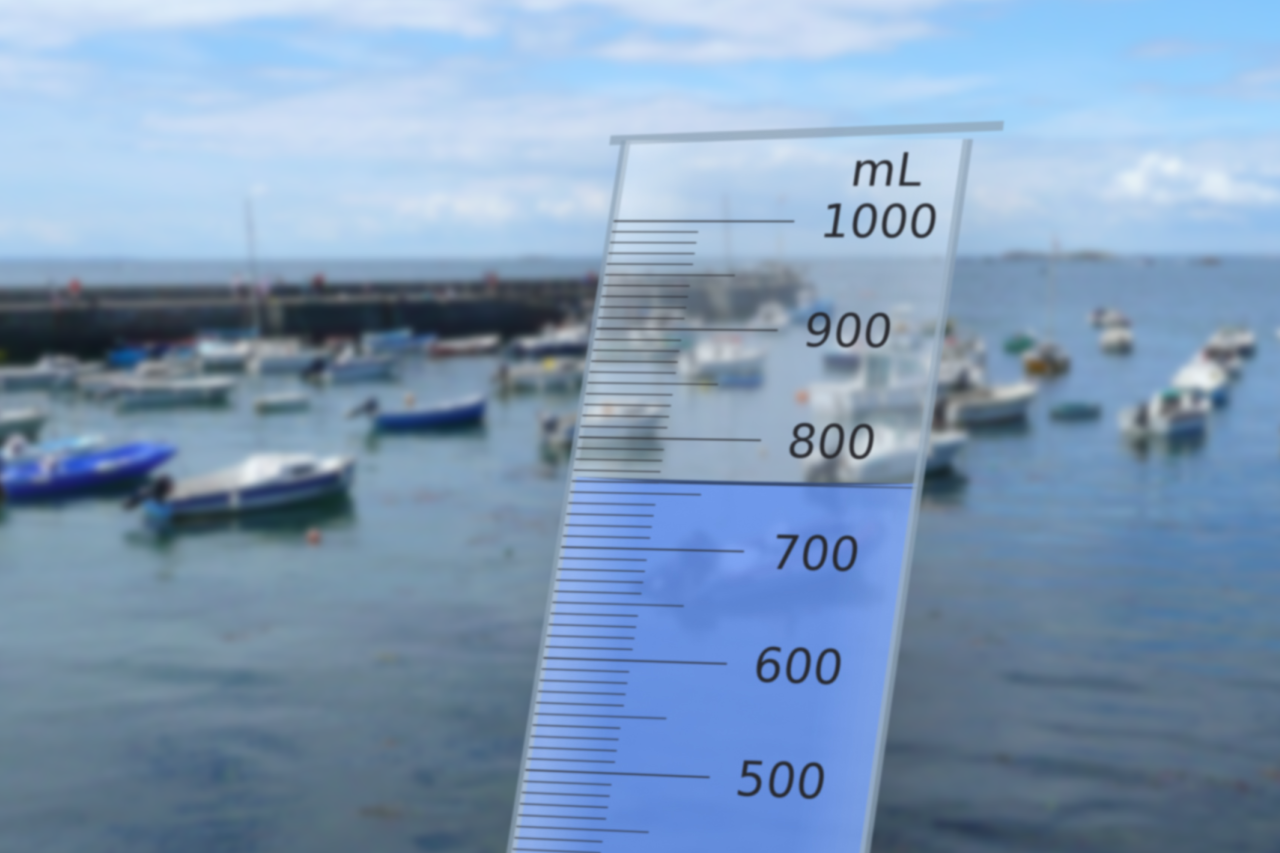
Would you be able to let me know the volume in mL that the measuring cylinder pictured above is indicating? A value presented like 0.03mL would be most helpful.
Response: 760mL
